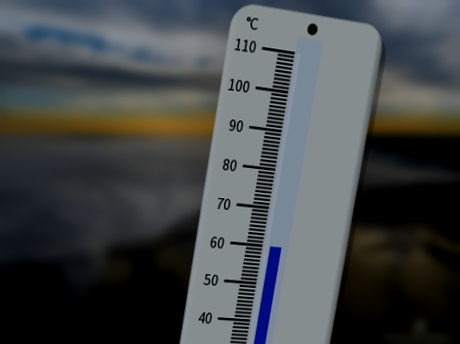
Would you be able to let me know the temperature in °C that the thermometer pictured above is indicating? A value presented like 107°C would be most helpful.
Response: 60°C
